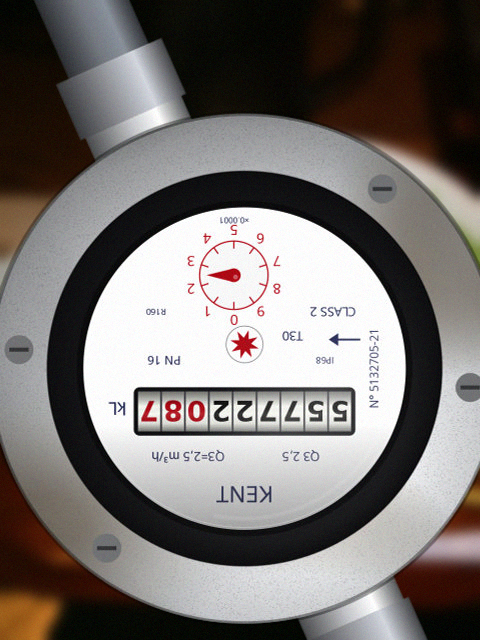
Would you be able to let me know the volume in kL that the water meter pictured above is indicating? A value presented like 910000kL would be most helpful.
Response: 557722.0872kL
